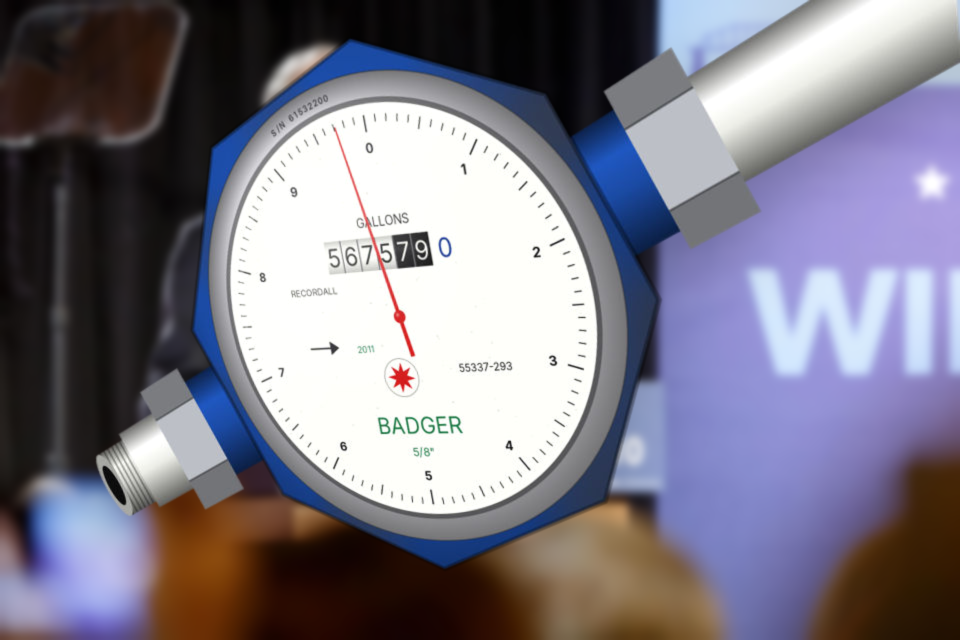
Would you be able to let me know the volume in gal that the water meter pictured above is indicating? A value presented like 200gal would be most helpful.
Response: 5675789.7gal
